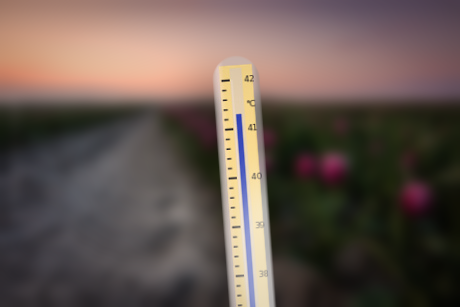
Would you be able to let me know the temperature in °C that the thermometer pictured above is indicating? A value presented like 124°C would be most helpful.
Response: 41.3°C
